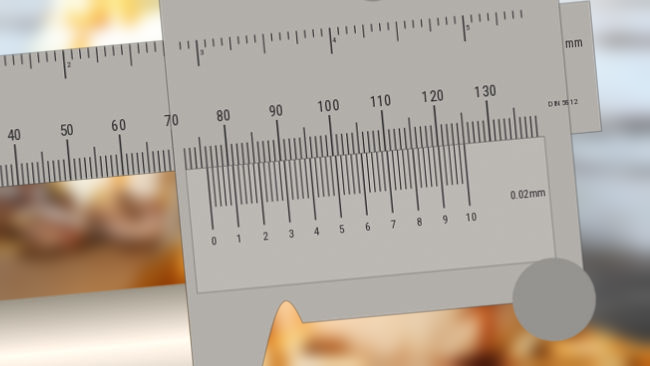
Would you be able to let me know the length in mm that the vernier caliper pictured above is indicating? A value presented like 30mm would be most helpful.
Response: 76.0mm
